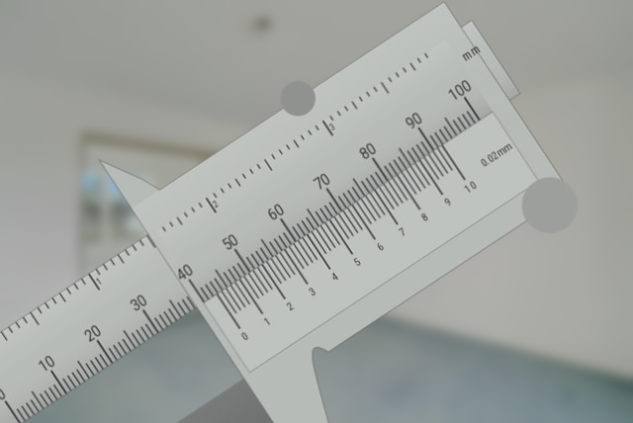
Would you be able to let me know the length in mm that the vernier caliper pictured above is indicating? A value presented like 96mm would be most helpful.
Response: 42.8mm
